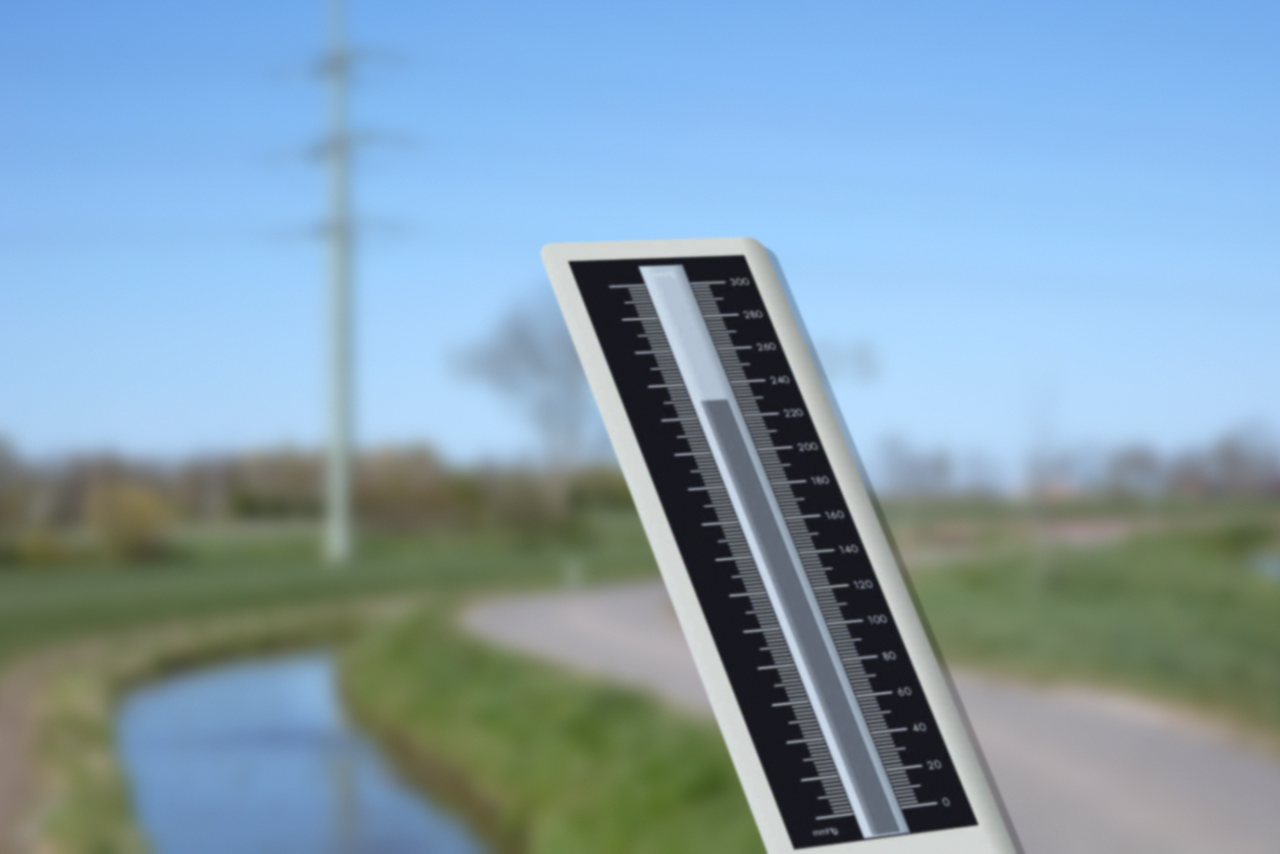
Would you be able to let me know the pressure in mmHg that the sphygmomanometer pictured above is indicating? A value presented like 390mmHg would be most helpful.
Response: 230mmHg
